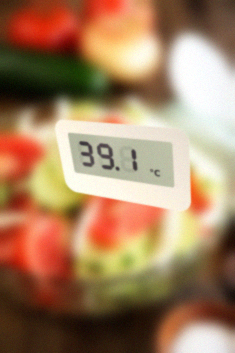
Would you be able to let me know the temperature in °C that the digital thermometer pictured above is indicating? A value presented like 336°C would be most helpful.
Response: 39.1°C
